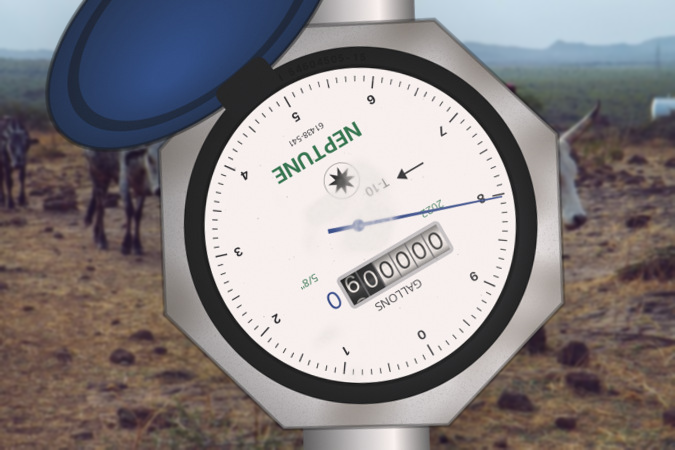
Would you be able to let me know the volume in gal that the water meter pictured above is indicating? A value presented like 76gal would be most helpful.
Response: 88.0gal
